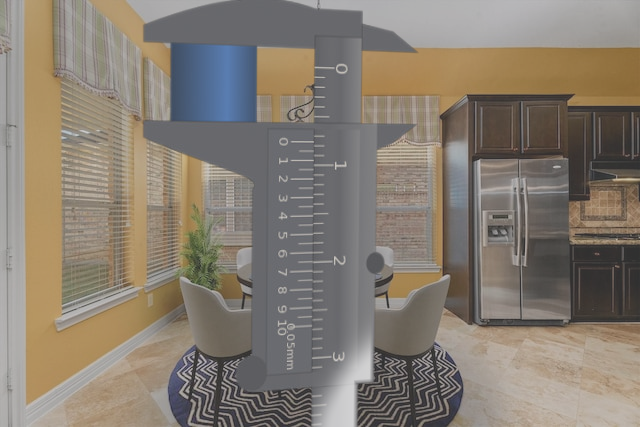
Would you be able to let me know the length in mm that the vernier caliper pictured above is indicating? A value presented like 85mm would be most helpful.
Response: 7.6mm
